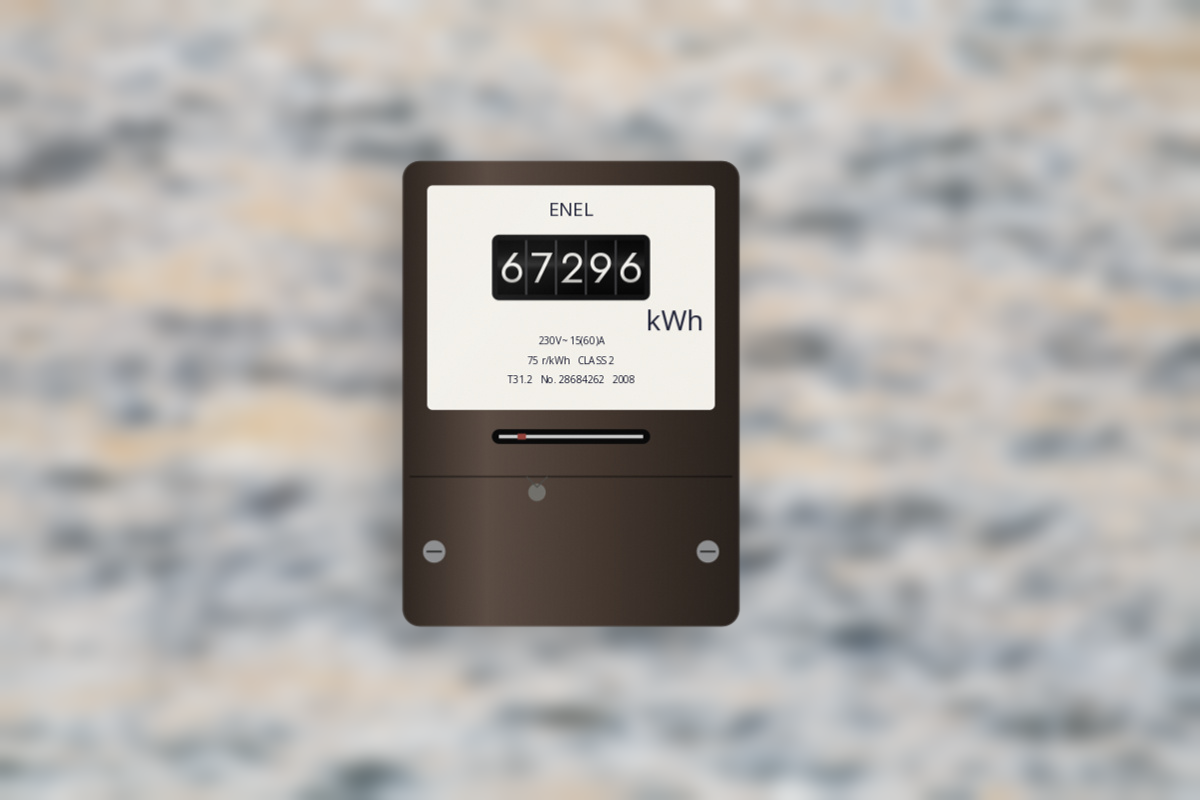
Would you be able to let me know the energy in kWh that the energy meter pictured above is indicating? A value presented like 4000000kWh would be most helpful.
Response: 67296kWh
